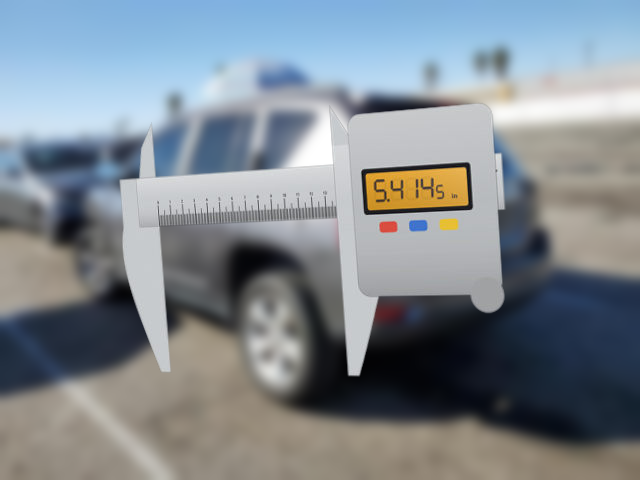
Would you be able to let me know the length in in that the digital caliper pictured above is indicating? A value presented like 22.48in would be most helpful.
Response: 5.4145in
